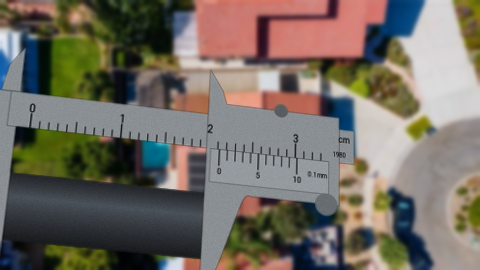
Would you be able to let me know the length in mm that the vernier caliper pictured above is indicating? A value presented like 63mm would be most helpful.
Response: 21.2mm
